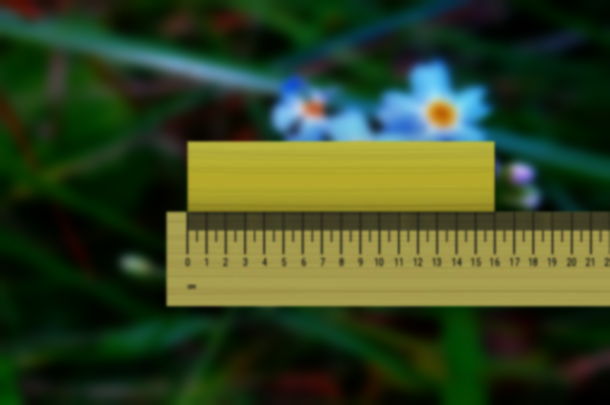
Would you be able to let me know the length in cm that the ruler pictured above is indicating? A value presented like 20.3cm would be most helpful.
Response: 16cm
